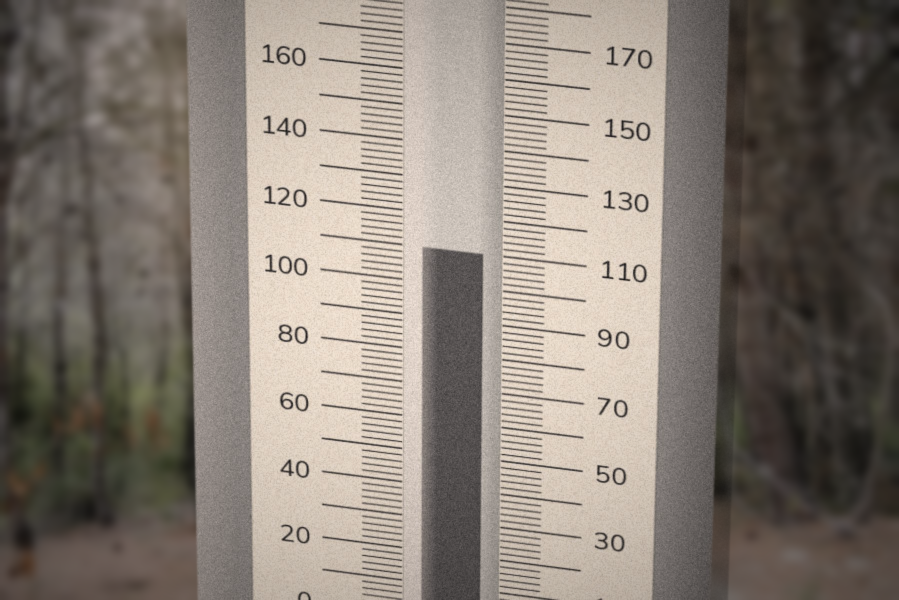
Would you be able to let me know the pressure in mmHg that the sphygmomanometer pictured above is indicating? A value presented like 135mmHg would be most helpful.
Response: 110mmHg
